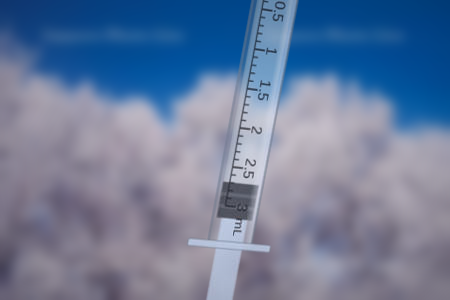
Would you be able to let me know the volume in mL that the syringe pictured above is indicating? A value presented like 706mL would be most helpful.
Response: 2.7mL
